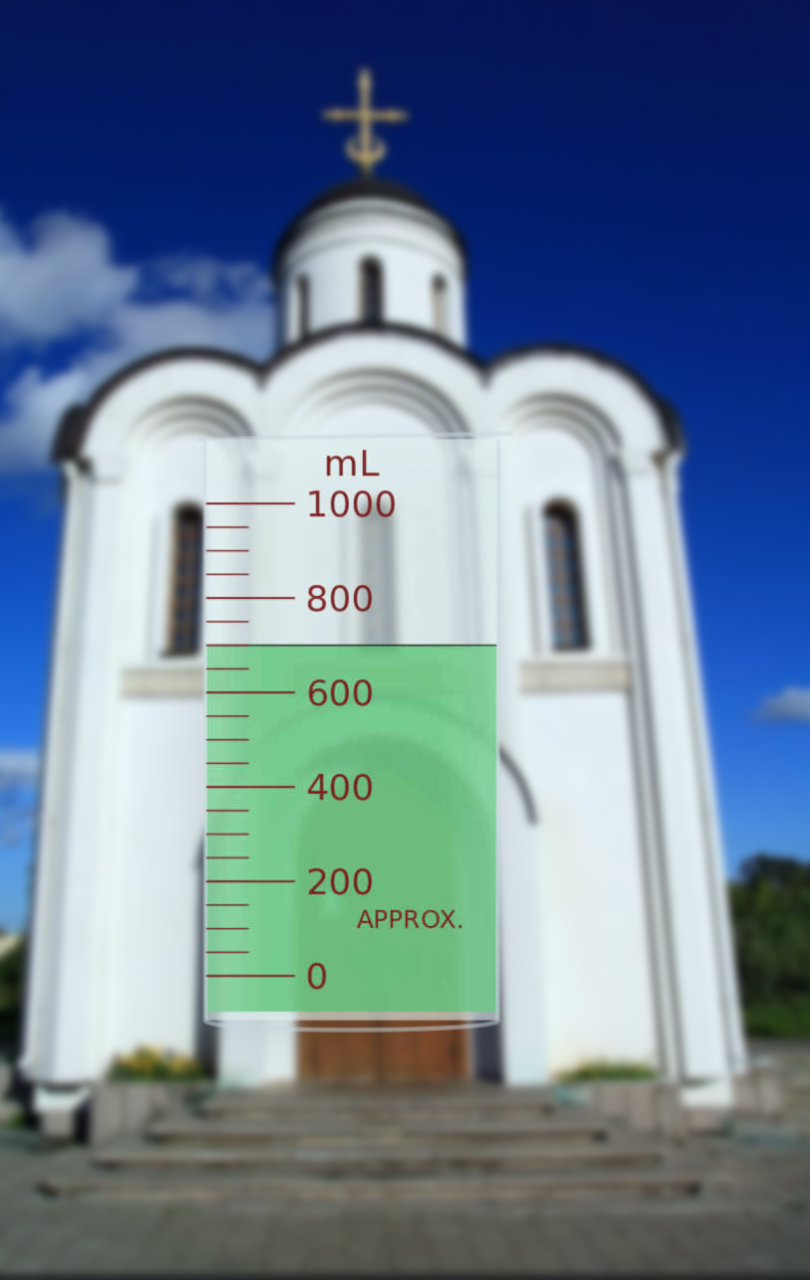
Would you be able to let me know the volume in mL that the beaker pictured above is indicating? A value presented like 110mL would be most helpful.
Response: 700mL
